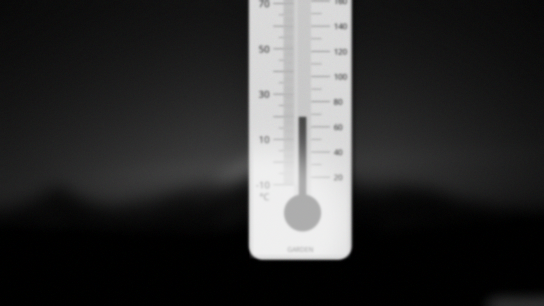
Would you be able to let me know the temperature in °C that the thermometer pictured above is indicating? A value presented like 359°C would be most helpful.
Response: 20°C
